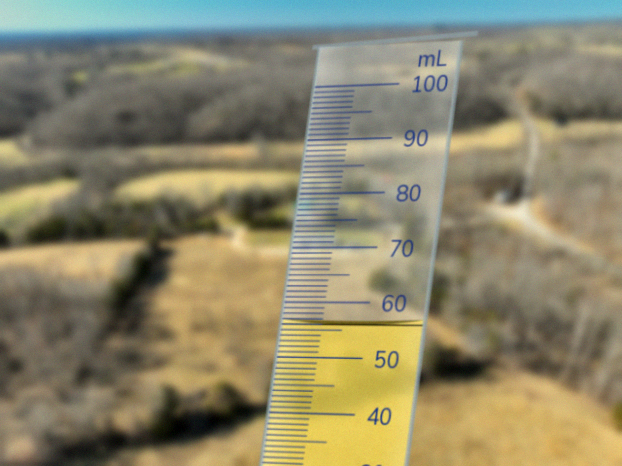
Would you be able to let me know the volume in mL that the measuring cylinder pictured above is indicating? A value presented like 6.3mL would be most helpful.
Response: 56mL
